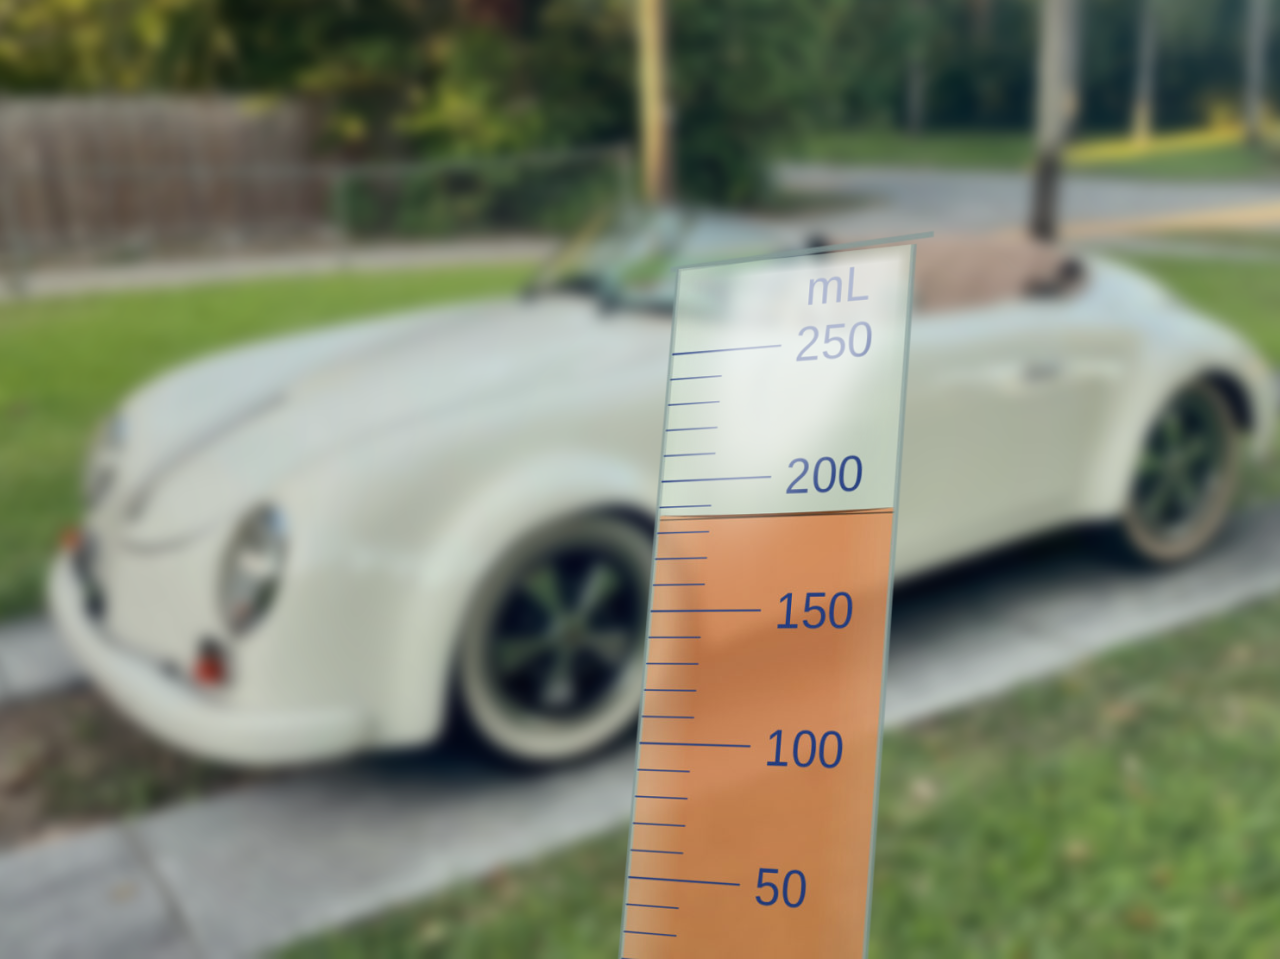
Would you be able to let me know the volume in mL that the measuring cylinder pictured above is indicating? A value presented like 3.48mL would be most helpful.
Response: 185mL
